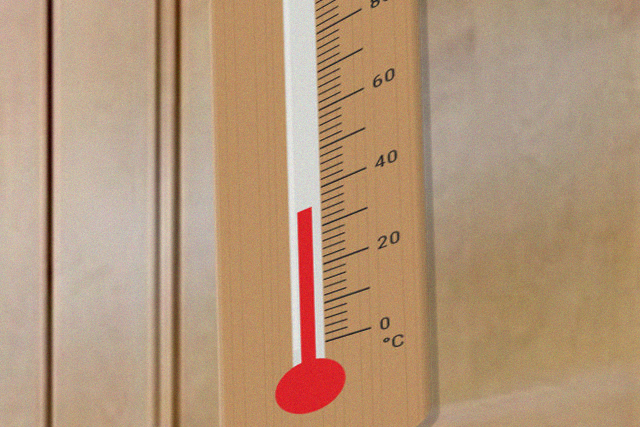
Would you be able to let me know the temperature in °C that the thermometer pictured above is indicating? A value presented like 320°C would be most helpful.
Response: 36°C
